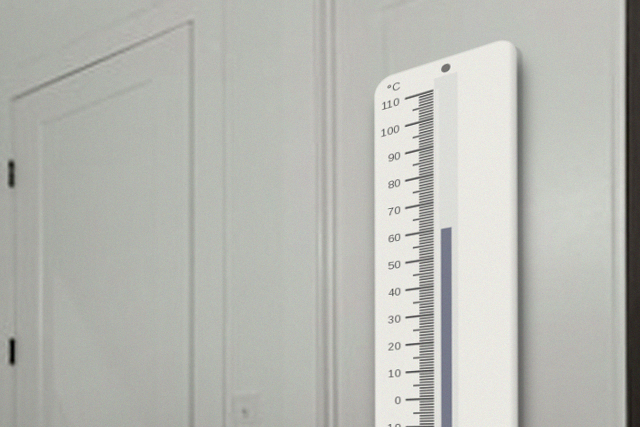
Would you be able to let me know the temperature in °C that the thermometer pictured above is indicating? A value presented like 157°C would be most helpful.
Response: 60°C
